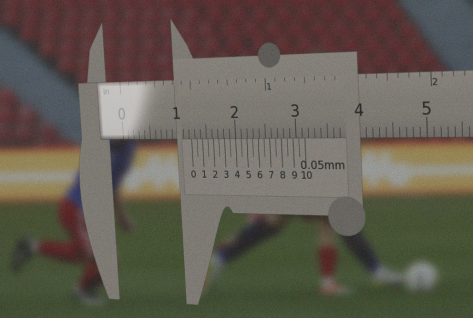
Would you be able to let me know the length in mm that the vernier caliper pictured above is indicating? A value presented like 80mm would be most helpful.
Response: 12.4mm
